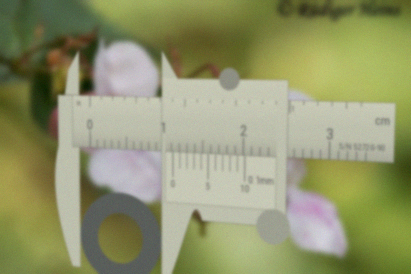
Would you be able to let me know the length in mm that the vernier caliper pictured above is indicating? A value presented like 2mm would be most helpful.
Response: 11.2mm
